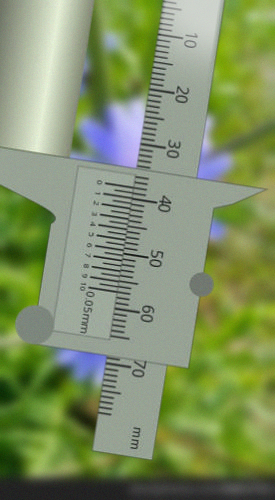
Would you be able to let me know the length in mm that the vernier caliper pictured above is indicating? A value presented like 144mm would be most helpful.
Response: 38.0mm
